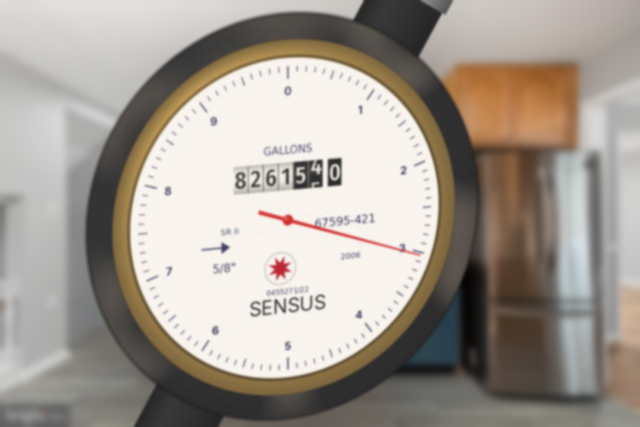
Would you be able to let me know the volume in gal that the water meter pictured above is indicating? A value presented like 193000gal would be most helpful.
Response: 8261543.0gal
